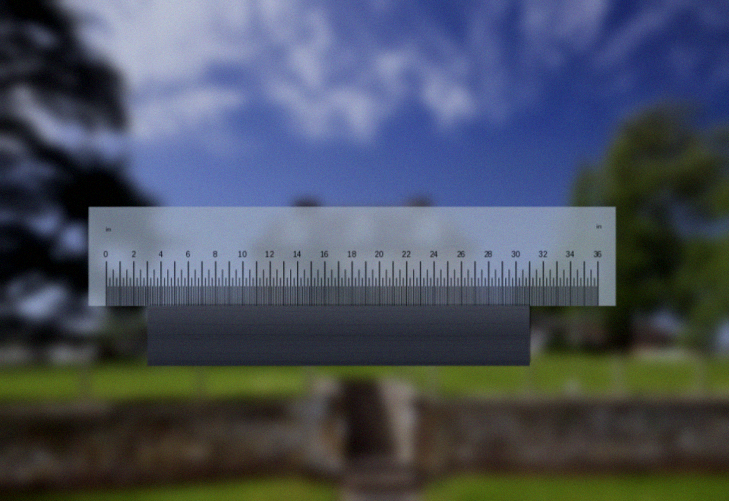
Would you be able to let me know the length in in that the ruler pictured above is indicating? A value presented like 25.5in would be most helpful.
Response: 28in
